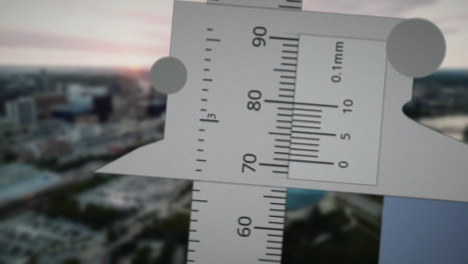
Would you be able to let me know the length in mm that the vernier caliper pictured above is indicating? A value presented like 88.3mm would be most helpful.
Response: 71.0mm
